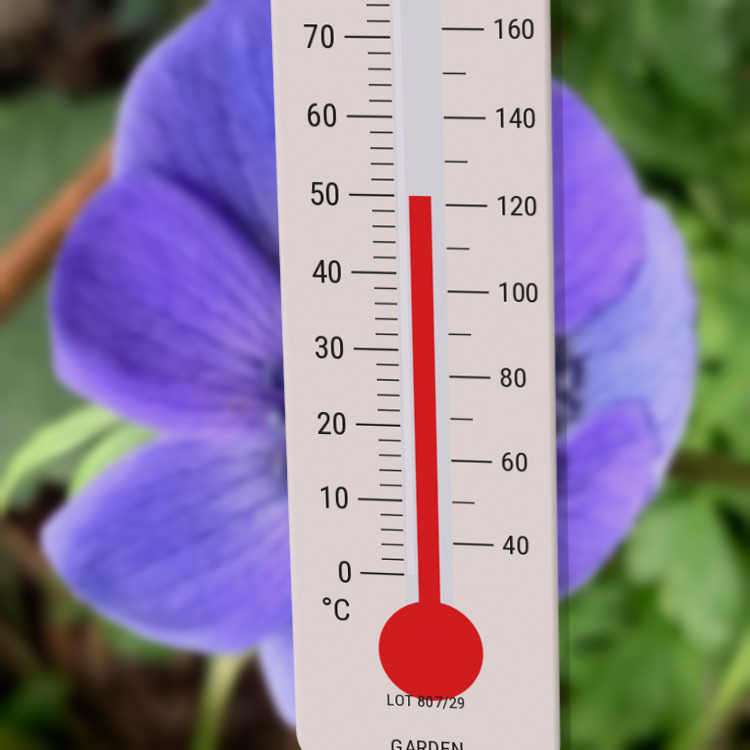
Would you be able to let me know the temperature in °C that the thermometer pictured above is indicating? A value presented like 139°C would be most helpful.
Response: 50°C
